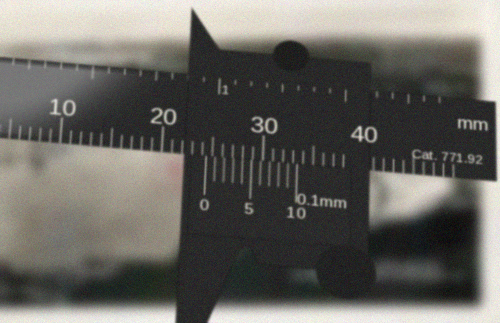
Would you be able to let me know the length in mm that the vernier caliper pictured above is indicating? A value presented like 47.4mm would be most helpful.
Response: 24.4mm
